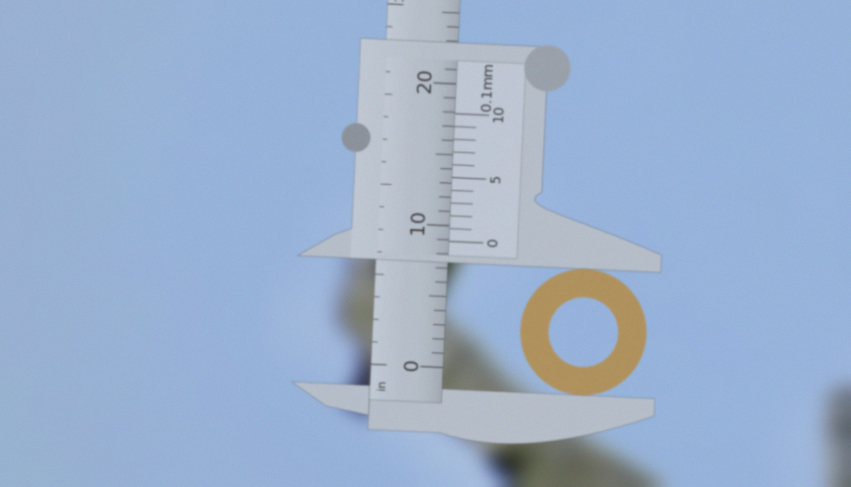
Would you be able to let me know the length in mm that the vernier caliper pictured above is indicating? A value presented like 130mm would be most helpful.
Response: 8.9mm
